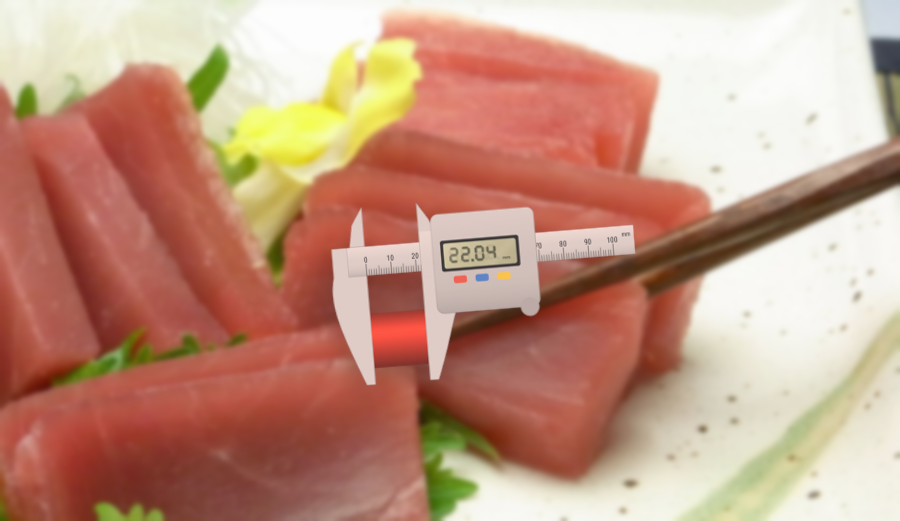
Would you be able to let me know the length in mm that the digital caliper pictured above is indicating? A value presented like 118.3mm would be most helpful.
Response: 22.04mm
